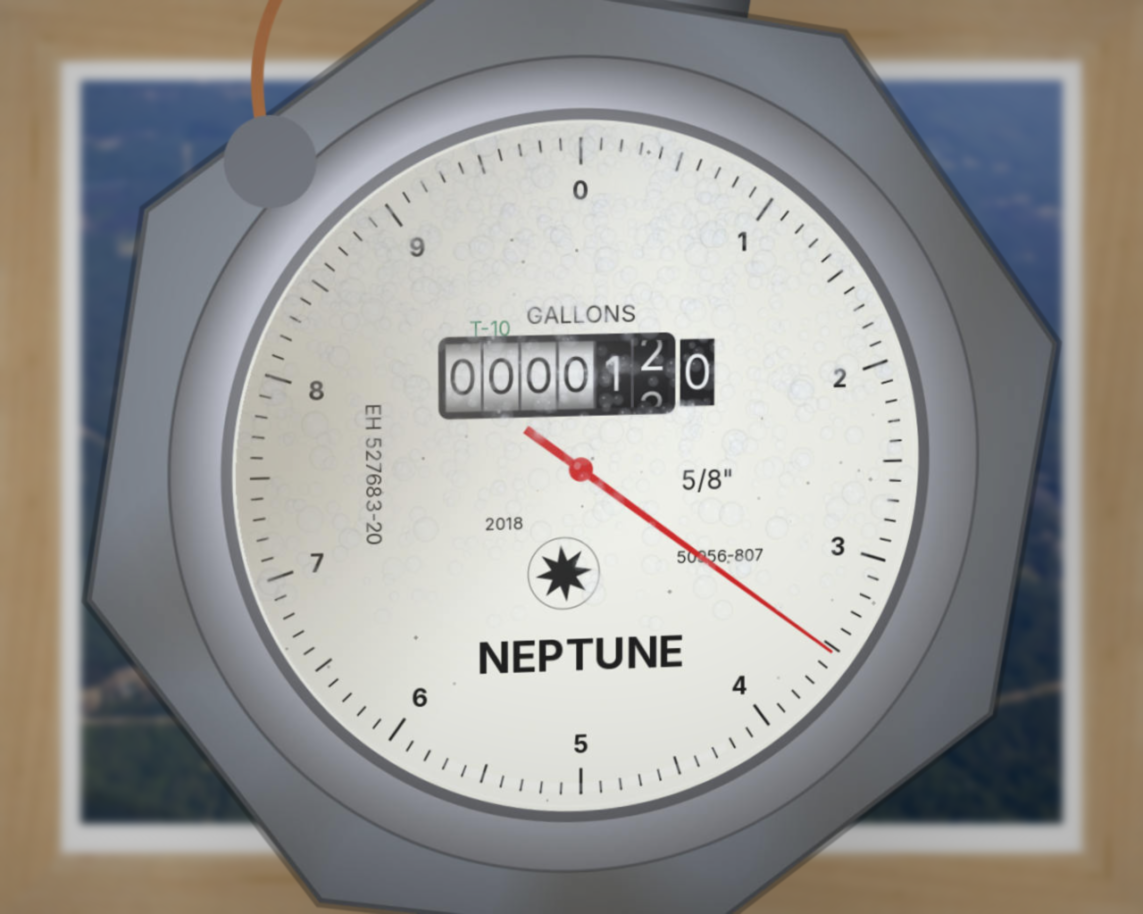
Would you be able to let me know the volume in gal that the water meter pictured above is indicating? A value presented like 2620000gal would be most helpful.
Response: 123.5gal
